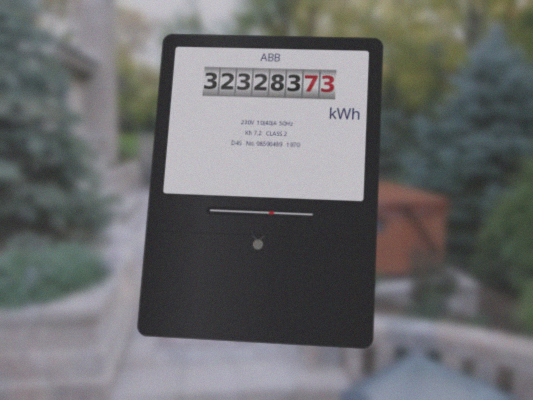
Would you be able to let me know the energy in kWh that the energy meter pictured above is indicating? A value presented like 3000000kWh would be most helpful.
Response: 323283.73kWh
